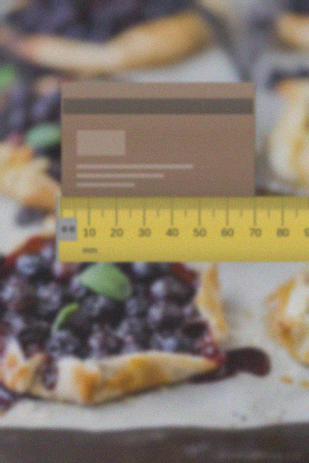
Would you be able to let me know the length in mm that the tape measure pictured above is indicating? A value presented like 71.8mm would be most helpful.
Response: 70mm
